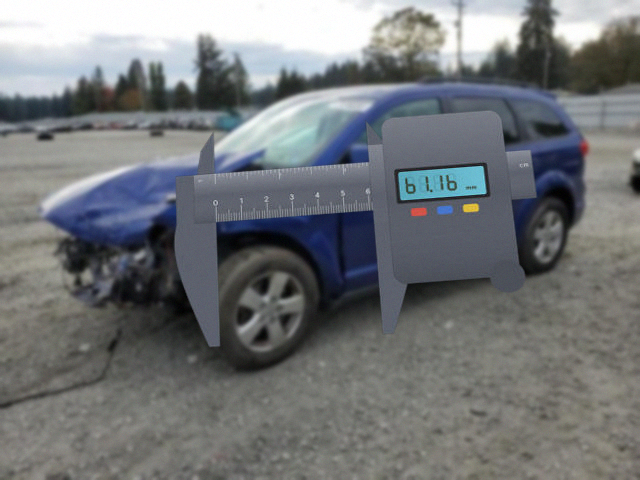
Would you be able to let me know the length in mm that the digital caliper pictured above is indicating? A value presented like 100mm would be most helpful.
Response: 61.16mm
